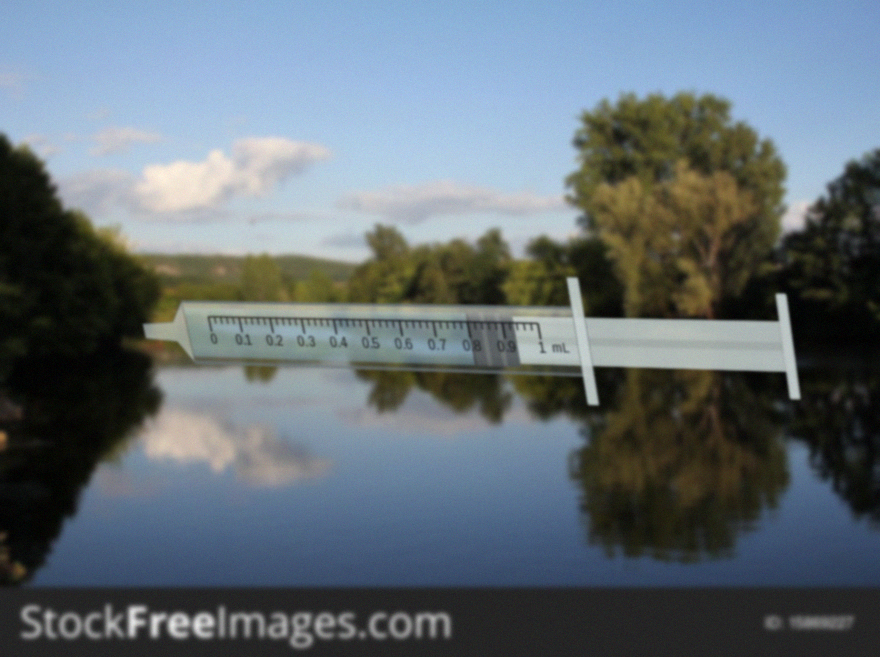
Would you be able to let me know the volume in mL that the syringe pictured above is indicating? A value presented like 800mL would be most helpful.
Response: 0.8mL
